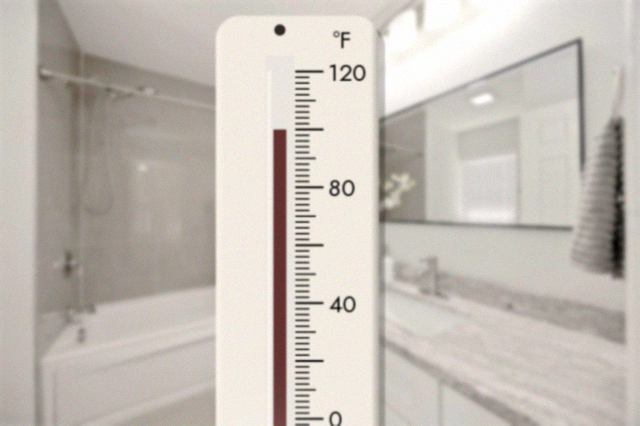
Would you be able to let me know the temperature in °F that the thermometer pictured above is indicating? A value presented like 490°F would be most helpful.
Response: 100°F
